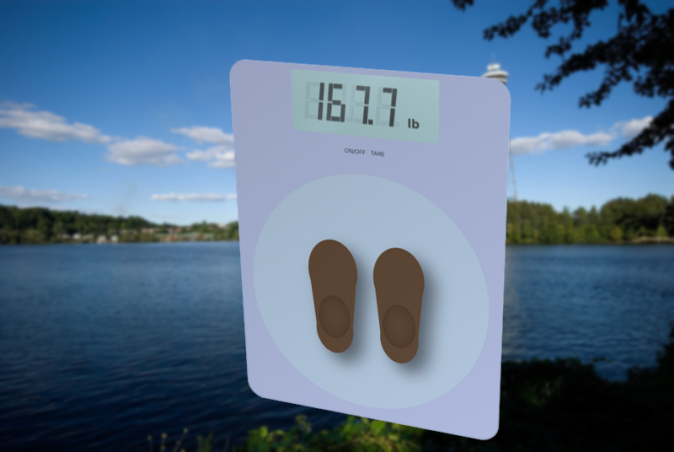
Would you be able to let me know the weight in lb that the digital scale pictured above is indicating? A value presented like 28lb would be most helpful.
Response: 167.7lb
